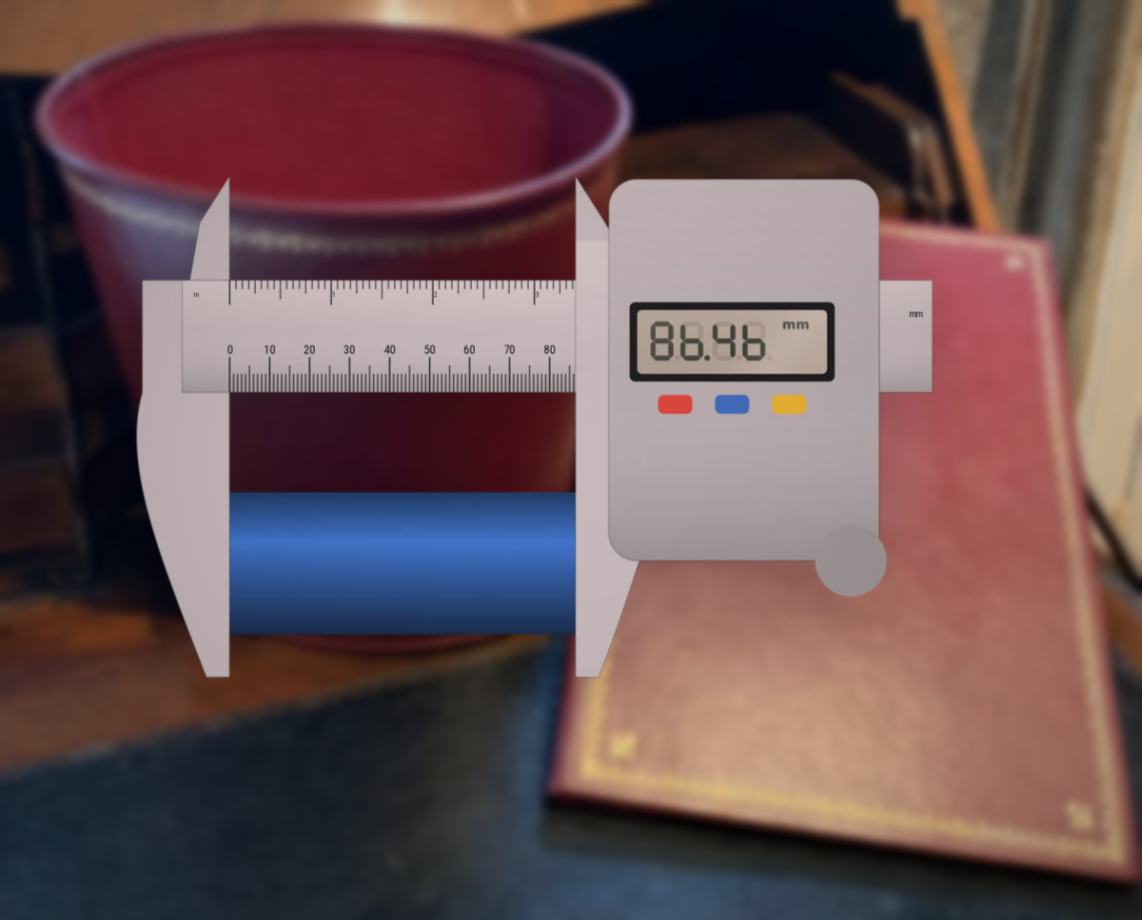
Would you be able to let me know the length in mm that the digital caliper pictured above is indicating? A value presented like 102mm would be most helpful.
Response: 86.46mm
